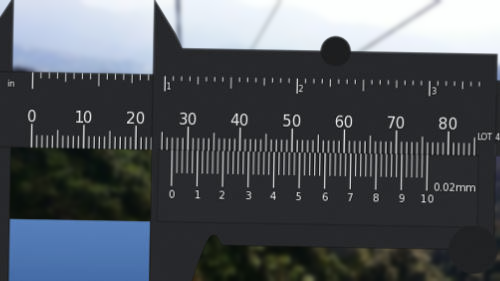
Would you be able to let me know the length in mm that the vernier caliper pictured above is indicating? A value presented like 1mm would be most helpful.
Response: 27.0mm
